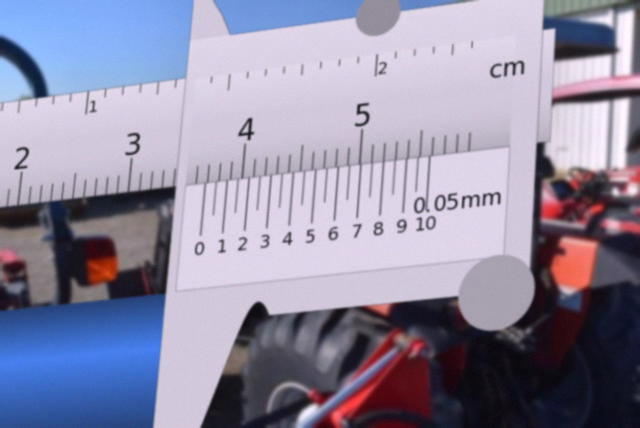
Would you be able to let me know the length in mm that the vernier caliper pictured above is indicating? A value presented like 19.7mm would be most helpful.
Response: 36.8mm
